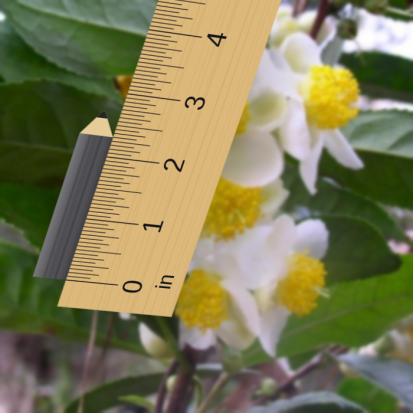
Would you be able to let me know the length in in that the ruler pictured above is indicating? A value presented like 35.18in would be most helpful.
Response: 2.6875in
